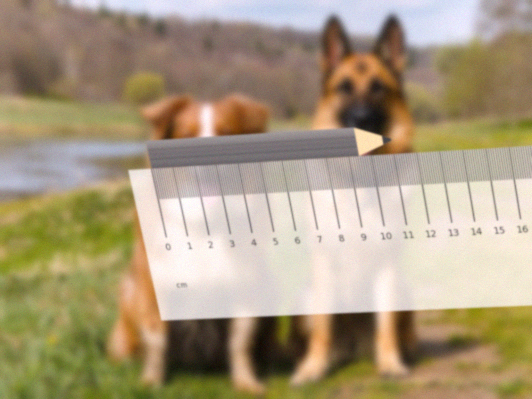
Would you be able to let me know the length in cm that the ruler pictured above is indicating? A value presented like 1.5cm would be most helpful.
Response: 11cm
